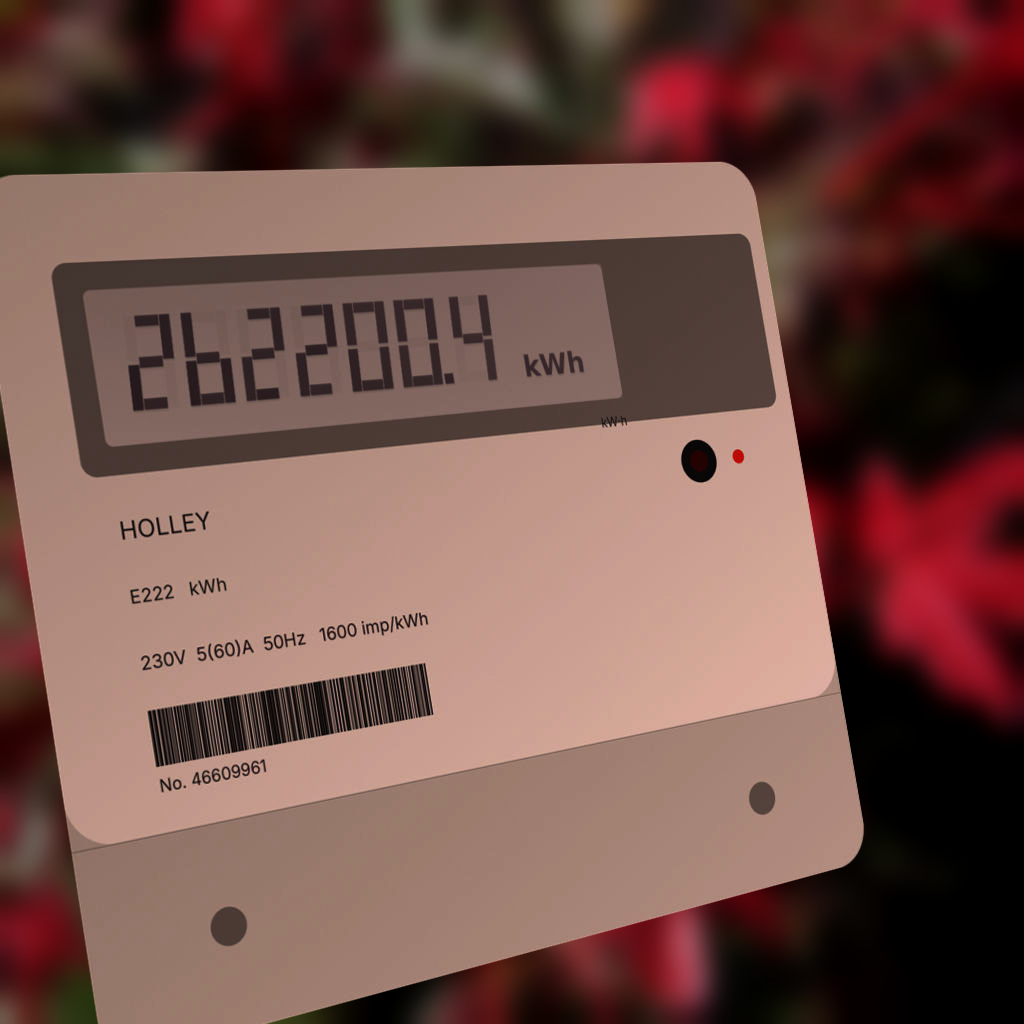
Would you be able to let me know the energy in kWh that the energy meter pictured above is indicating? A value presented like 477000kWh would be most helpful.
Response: 262200.4kWh
